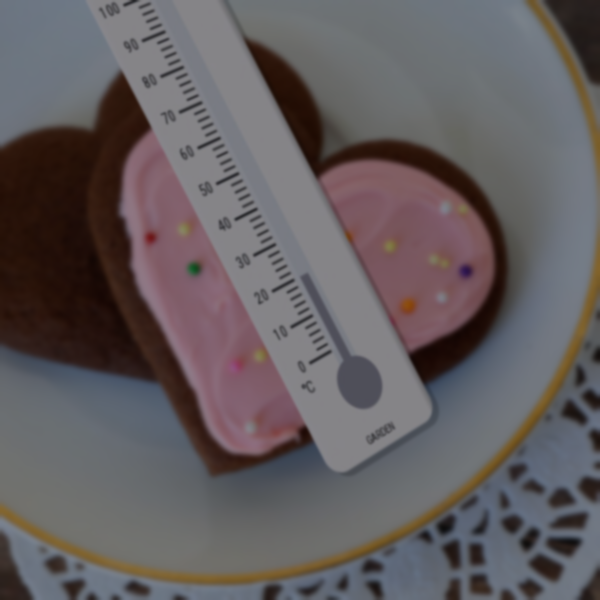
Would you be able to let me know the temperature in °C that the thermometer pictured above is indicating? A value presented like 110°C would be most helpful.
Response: 20°C
